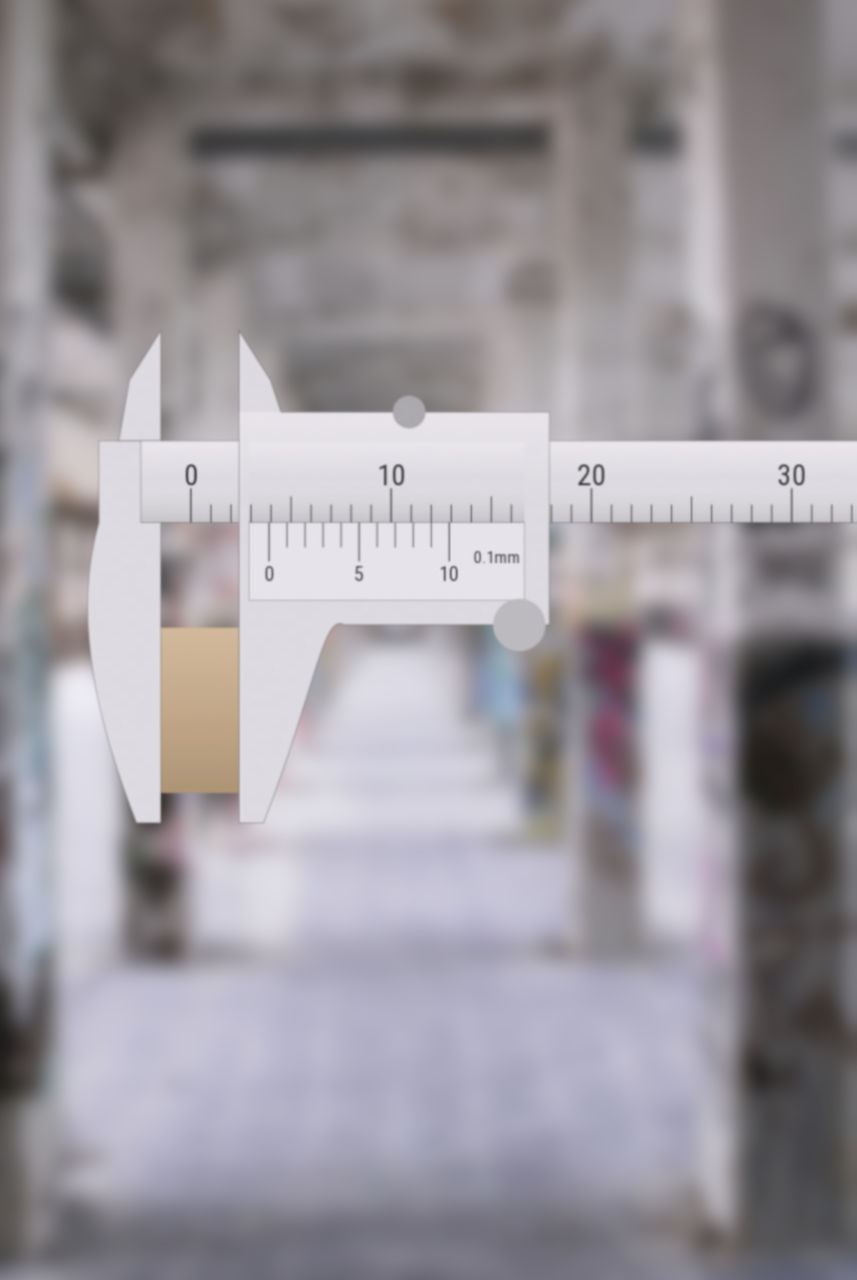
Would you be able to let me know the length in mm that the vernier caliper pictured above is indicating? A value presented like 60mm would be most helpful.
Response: 3.9mm
